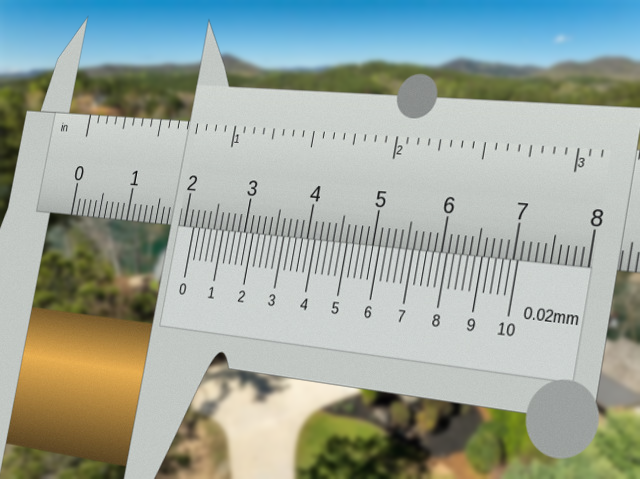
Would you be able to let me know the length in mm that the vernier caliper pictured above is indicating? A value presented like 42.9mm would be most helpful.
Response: 21.6mm
